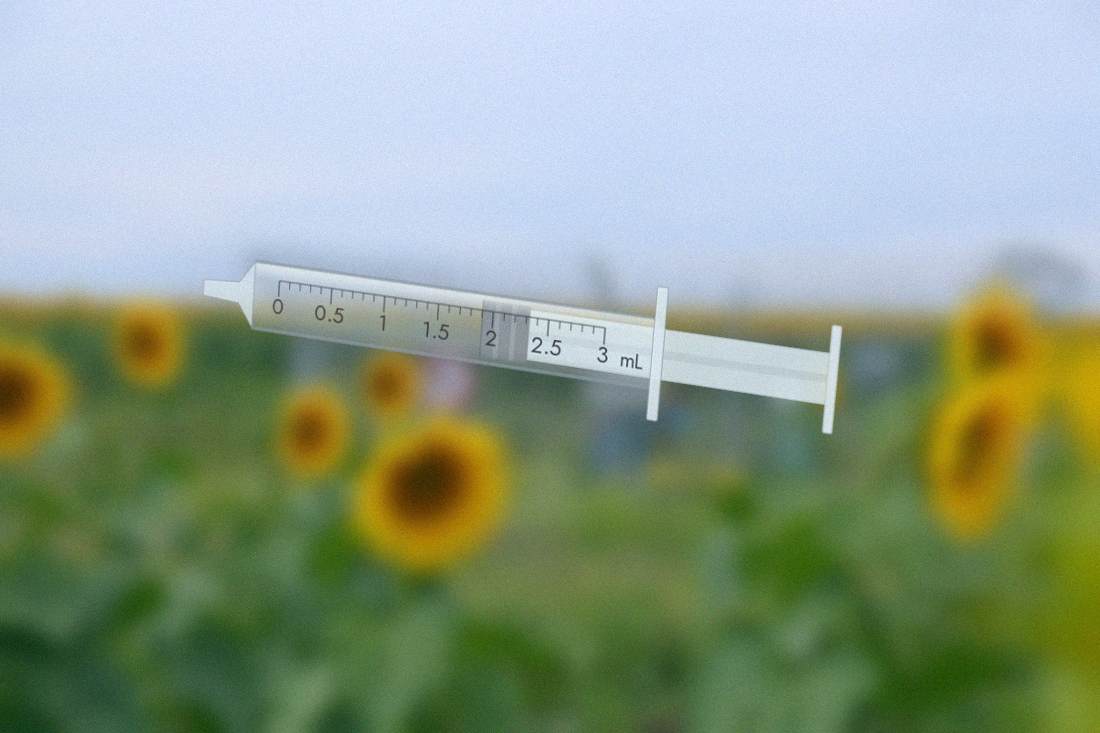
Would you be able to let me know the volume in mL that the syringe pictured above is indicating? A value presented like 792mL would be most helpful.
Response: 1.9mL
